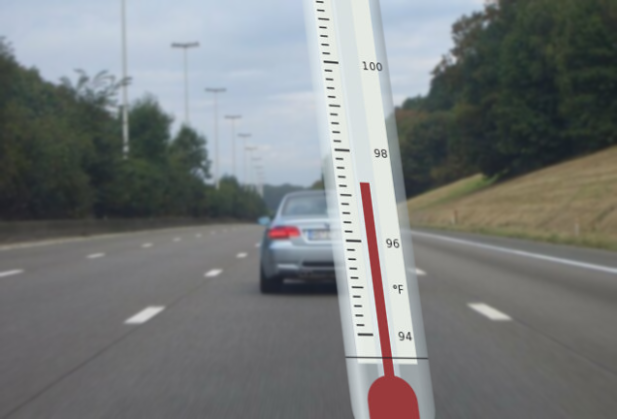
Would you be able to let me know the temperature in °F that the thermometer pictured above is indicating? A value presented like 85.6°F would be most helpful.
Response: 97.3°F
